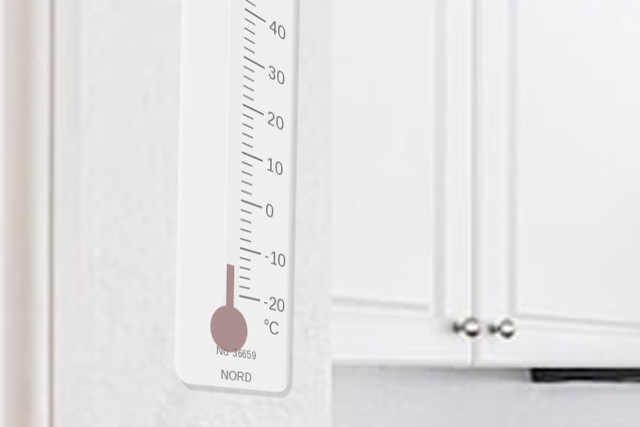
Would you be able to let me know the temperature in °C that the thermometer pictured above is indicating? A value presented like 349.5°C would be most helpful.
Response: -14°C
